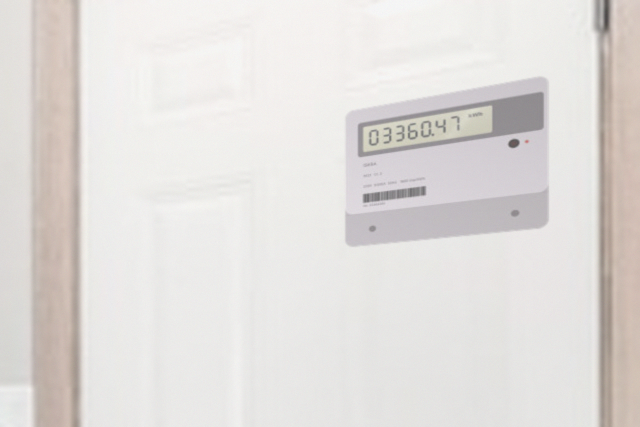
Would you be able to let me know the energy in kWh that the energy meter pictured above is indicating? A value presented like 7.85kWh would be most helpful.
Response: 3360.47kWh
